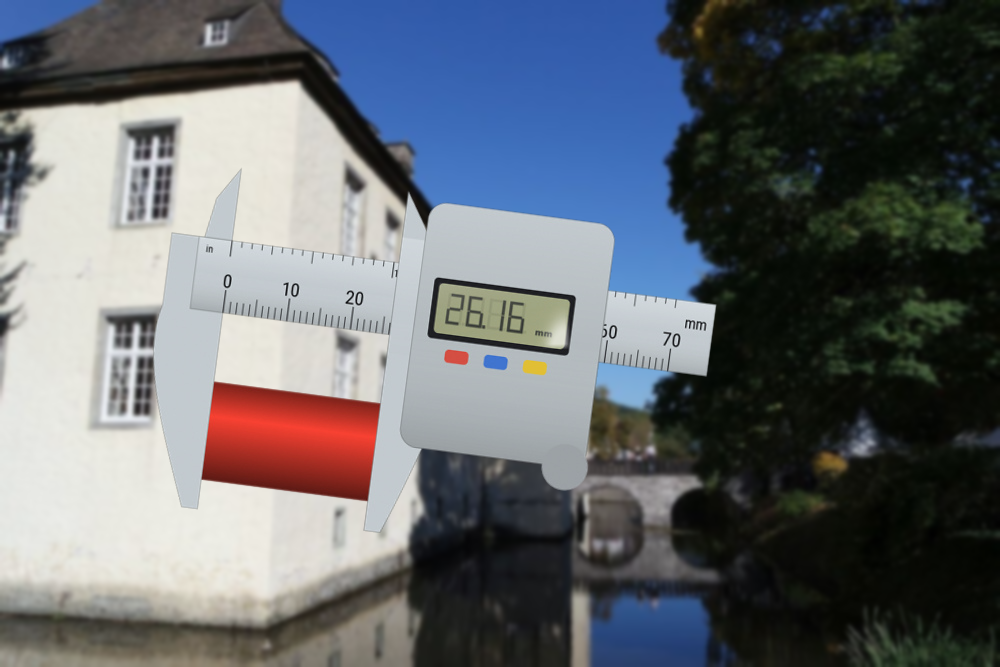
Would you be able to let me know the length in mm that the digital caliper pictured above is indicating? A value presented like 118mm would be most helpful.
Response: 26.16mm
